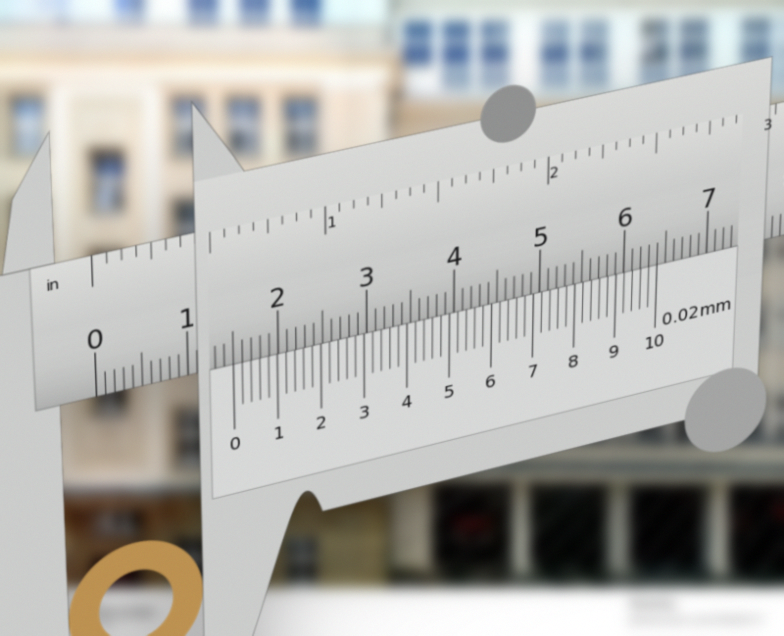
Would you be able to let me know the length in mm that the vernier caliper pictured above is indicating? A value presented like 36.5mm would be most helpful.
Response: 15.0mm
